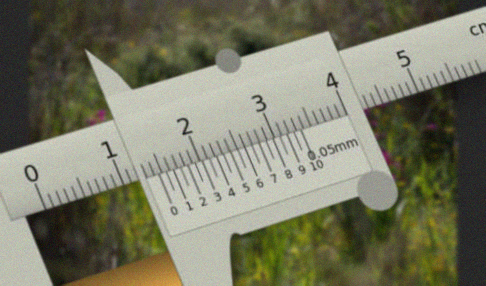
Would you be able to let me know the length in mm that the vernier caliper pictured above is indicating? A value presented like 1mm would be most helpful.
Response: 14.6mm
